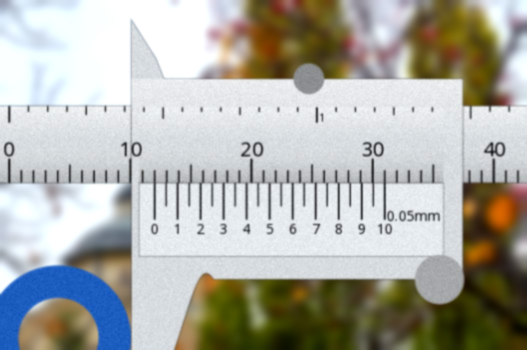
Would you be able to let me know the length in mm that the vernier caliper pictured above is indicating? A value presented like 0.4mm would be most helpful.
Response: 12.0mm
